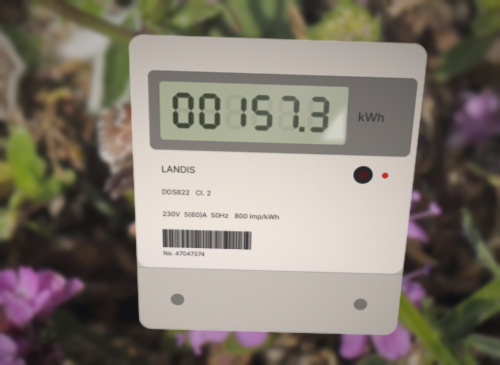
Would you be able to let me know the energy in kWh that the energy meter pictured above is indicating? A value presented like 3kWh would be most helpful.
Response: 157.3kWh
